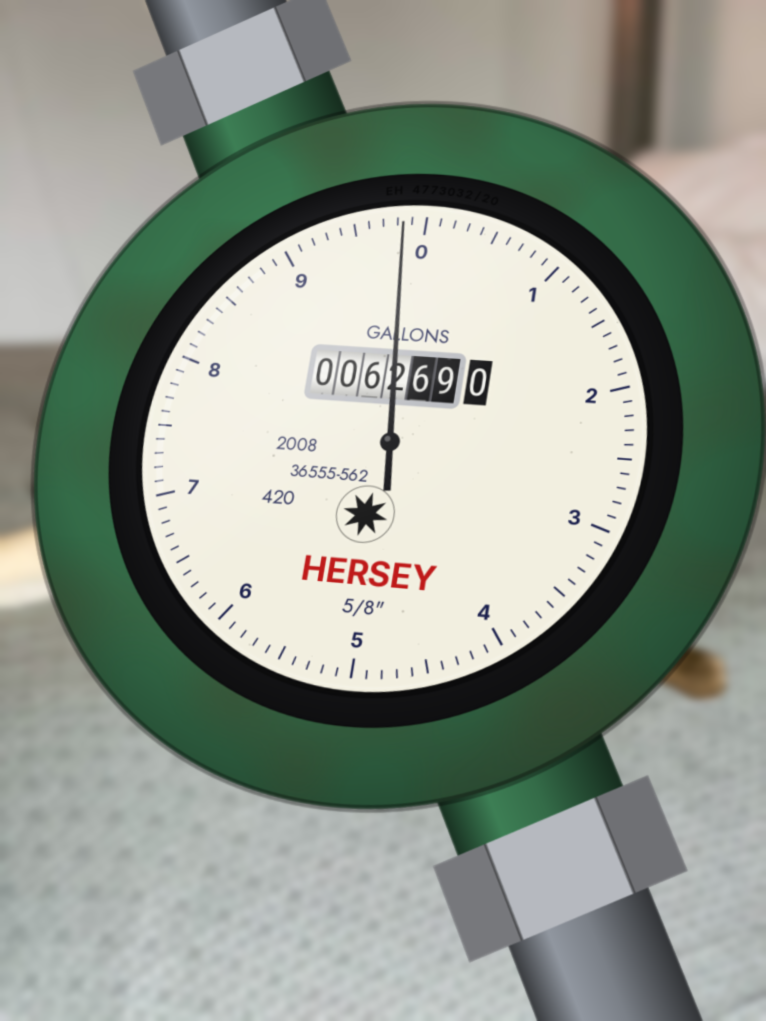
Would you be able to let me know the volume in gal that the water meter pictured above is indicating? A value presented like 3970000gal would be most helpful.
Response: 62689.8gal
